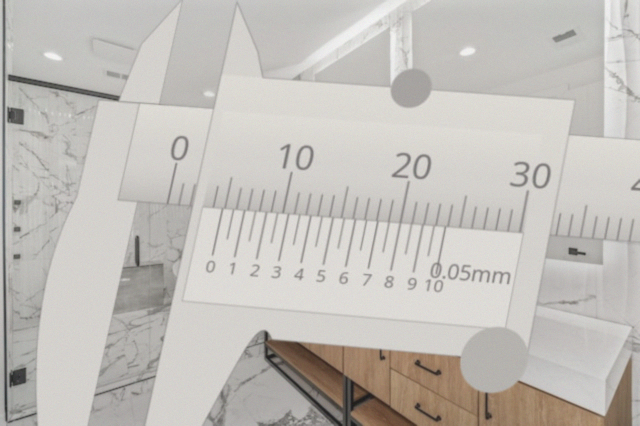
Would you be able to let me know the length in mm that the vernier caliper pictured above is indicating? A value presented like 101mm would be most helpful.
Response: 4.8mm
